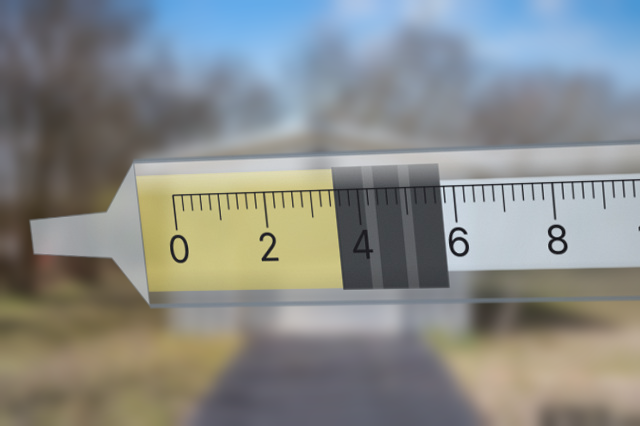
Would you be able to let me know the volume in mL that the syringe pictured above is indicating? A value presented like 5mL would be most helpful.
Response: 3.5mL
